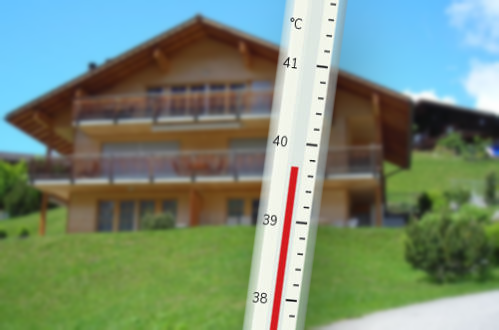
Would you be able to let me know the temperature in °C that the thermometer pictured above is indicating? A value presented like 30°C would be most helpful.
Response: 39.7°C
